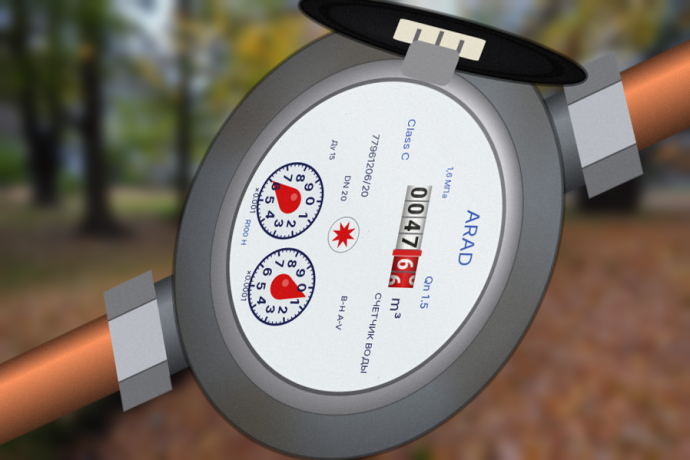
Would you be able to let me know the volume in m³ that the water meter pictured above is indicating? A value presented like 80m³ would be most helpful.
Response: 47.6560m³
